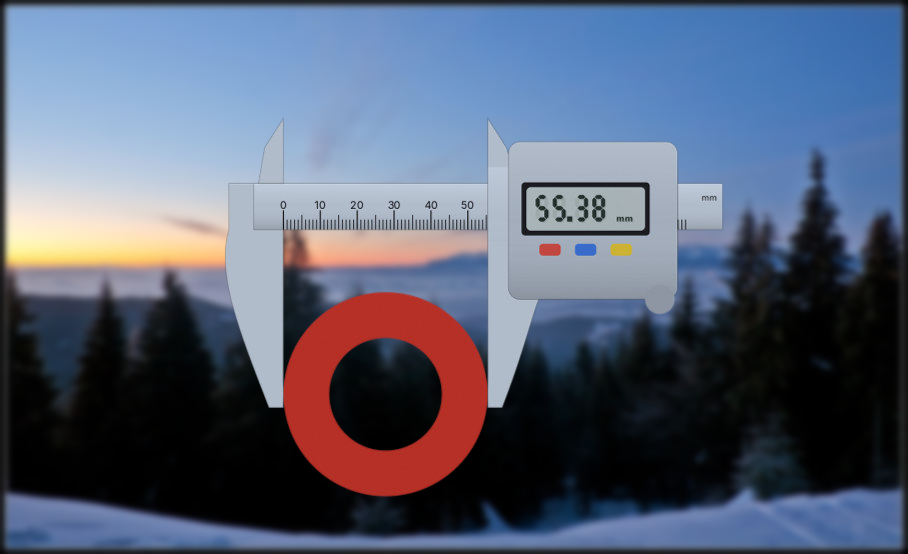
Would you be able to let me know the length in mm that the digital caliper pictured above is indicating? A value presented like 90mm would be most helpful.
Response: 55.38mm
